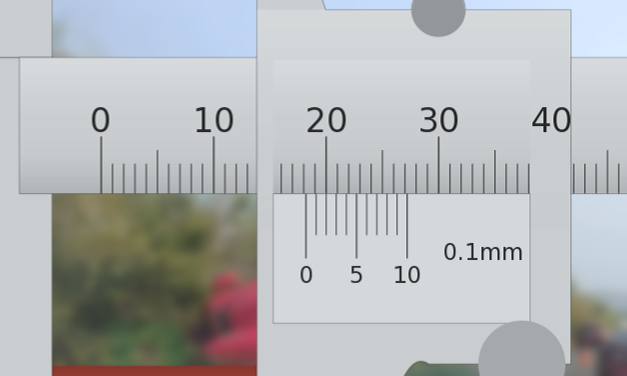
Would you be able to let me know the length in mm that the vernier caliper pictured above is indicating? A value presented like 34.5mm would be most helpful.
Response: 18.2mm
